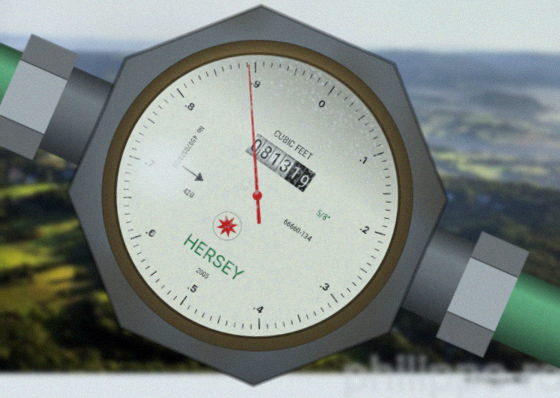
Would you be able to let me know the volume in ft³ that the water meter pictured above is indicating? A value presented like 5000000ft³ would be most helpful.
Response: 81318.89ft³
